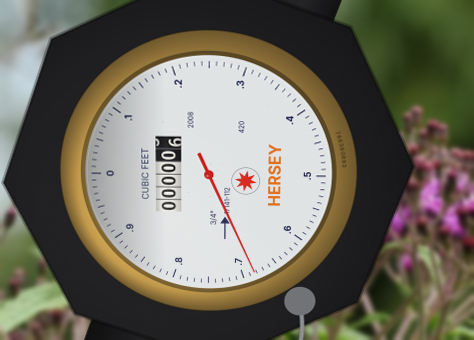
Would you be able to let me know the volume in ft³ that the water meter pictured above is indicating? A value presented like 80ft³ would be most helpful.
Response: 5.68ft³
